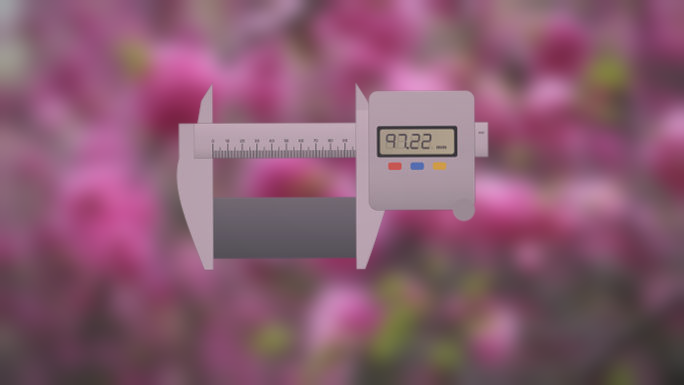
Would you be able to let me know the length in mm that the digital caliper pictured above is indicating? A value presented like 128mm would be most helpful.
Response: 97.22mm
